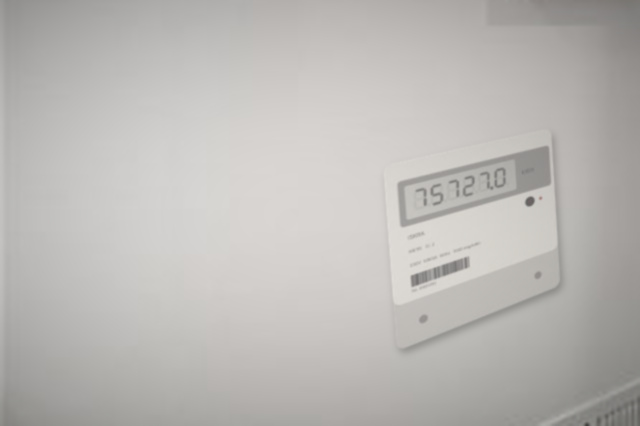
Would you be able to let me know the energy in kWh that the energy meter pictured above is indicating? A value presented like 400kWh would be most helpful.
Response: 75727.0kWh
